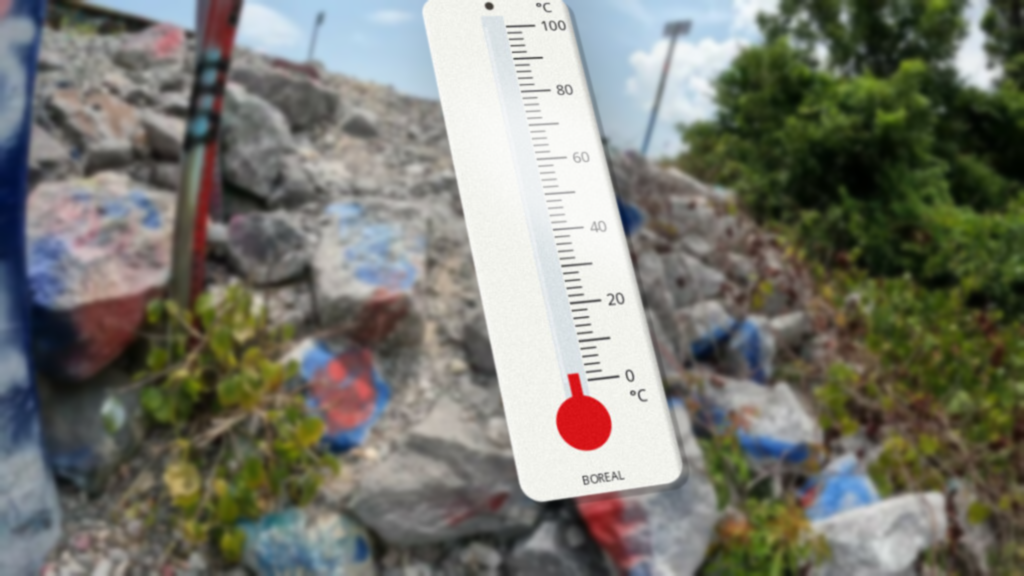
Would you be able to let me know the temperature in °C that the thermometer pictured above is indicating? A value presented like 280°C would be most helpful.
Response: 2°C
